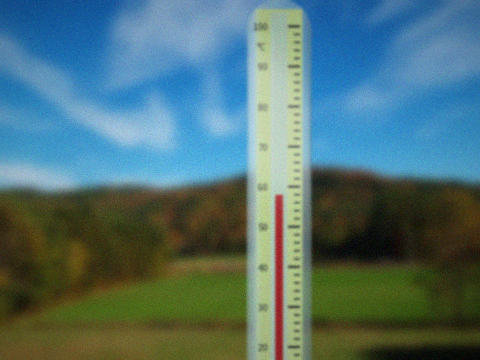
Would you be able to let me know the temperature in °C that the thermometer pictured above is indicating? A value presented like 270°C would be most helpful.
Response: 58°C
